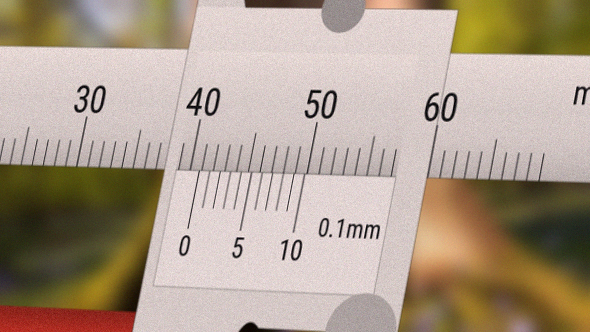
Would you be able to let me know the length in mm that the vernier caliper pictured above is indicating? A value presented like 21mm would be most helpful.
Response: 40.8mm
